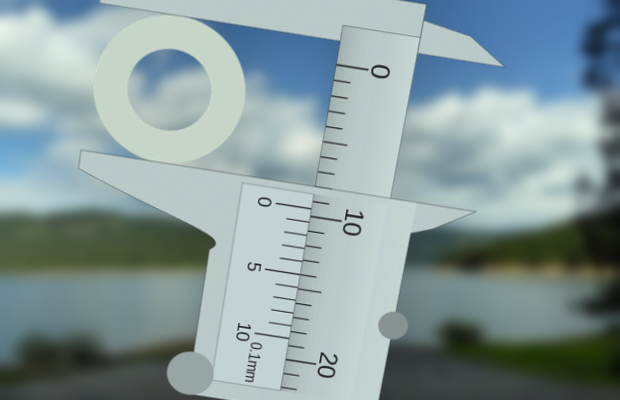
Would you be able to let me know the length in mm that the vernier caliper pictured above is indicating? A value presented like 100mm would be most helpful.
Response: 9.5mm
